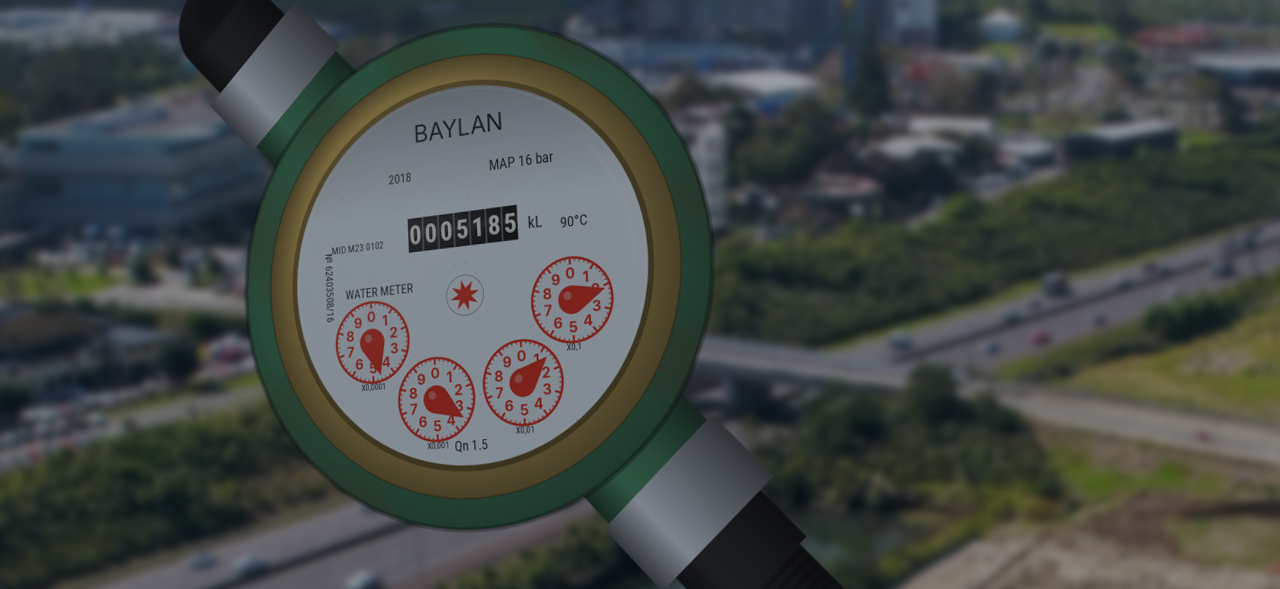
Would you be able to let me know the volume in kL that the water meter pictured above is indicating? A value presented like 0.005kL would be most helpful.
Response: 5185.2134kL
